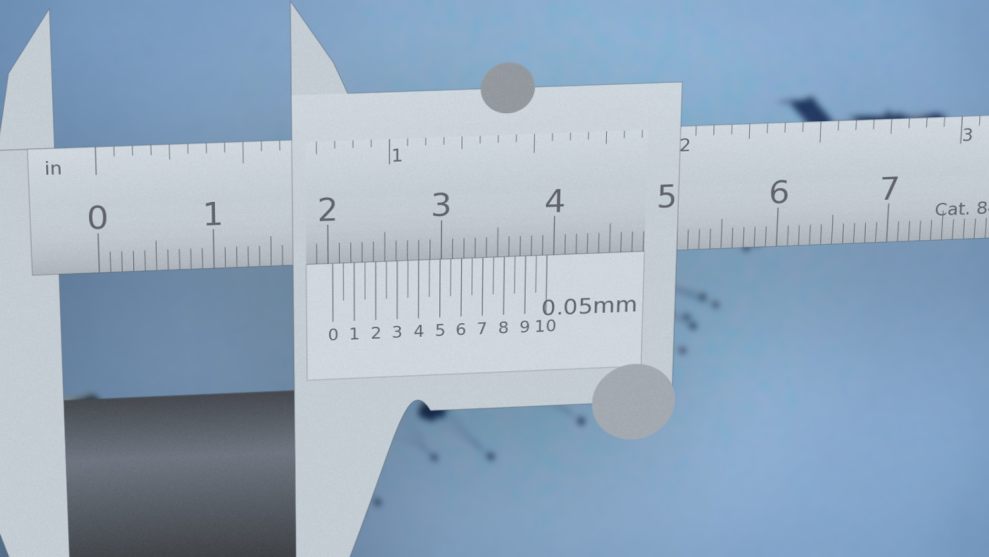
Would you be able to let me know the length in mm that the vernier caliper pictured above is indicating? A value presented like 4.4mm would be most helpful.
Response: 20.4mm
